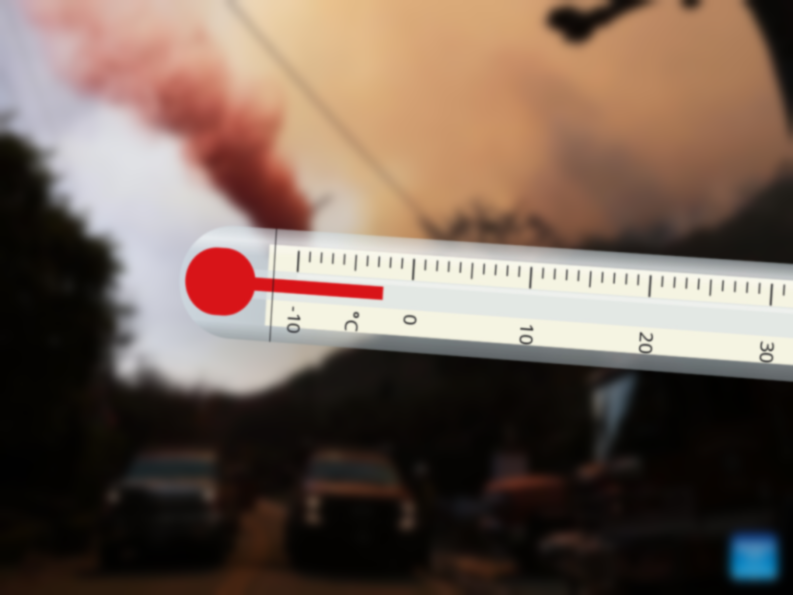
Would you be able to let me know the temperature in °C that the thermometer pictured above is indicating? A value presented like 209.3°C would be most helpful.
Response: -2.5°C
